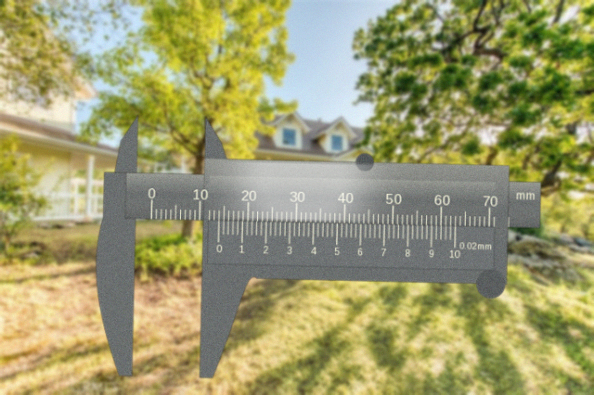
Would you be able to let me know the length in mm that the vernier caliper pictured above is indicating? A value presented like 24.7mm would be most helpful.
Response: 14.0mm
